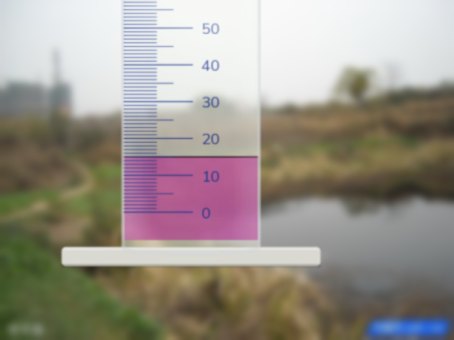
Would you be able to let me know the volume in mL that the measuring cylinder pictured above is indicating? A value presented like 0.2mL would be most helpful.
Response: 15mL
